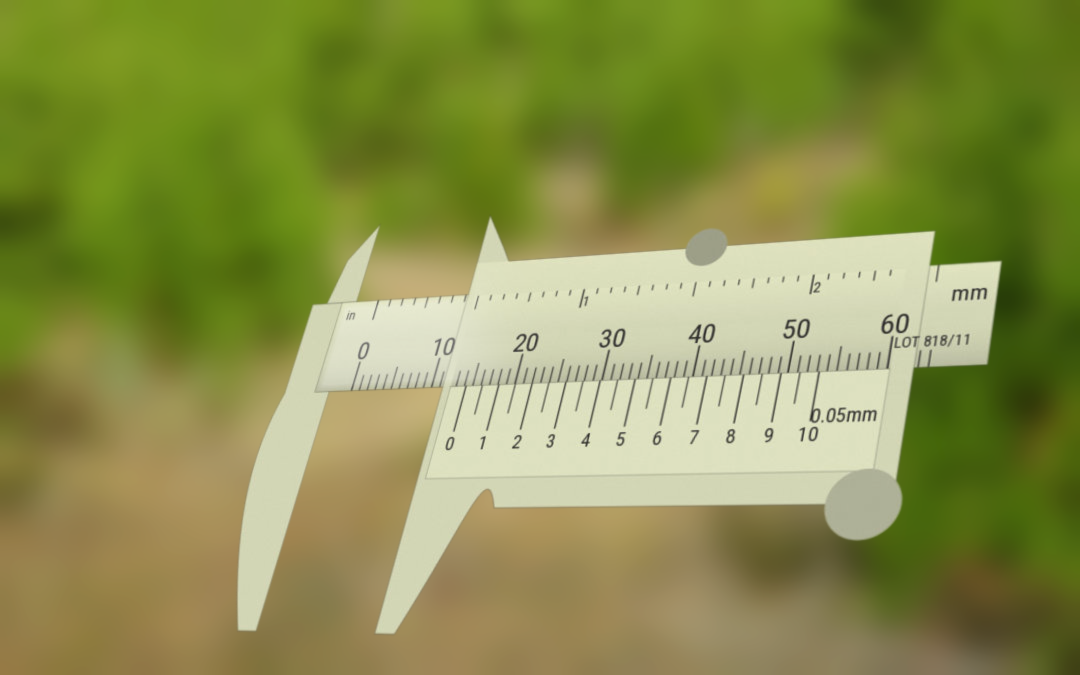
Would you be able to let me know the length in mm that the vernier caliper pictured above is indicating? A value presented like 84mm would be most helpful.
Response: 14.2mm
